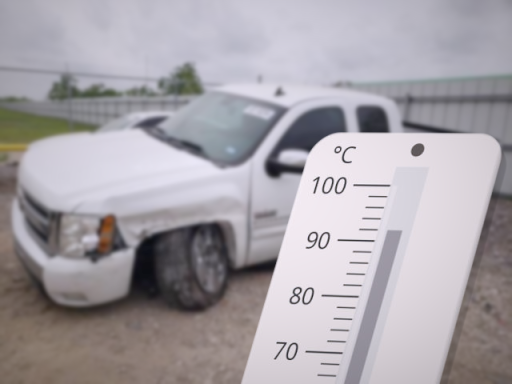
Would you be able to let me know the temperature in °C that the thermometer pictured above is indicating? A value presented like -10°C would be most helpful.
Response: 92°C
